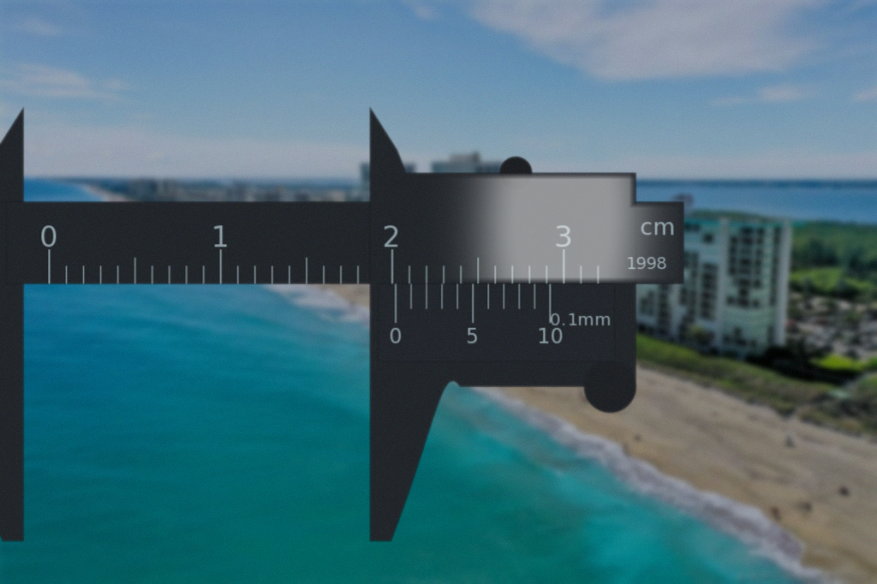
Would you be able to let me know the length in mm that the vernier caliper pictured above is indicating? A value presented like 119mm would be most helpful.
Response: 20.2mm
